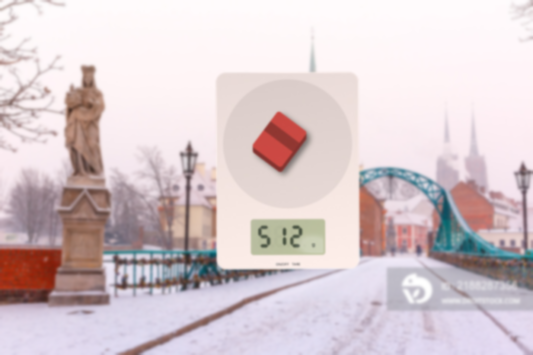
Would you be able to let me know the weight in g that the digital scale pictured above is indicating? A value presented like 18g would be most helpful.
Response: 512g
